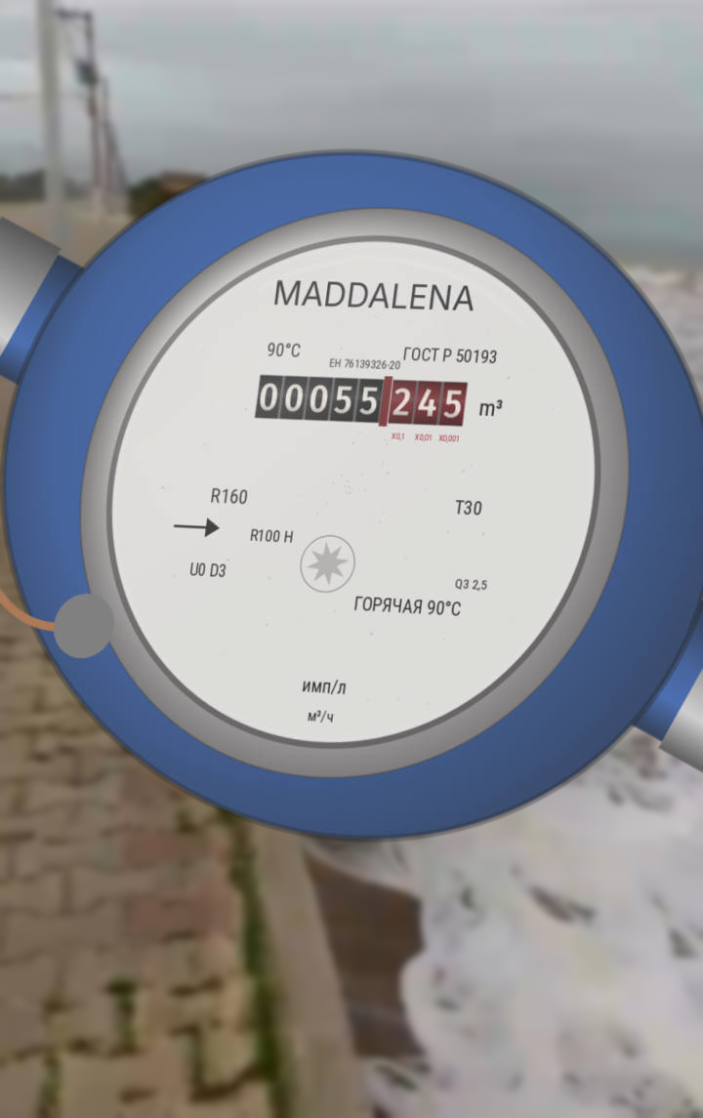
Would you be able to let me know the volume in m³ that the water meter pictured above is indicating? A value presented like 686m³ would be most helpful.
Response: 55.245m³
